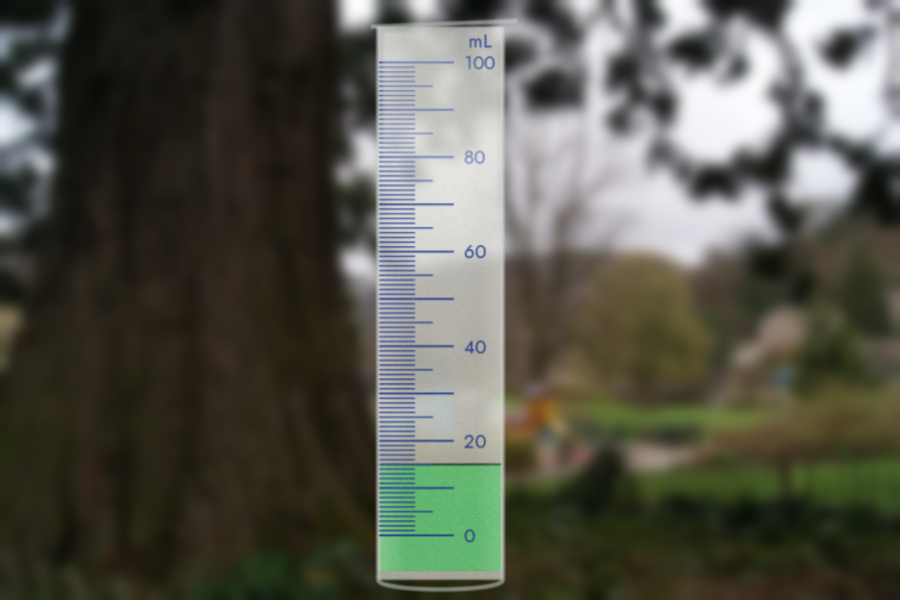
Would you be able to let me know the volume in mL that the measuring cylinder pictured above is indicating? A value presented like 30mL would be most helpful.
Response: 15mL
